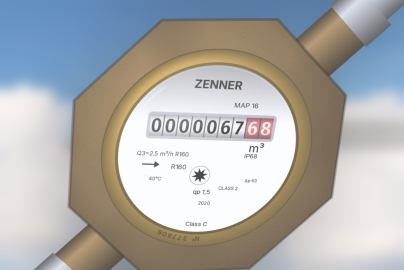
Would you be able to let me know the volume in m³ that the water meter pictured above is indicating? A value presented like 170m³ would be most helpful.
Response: 67.68m³
